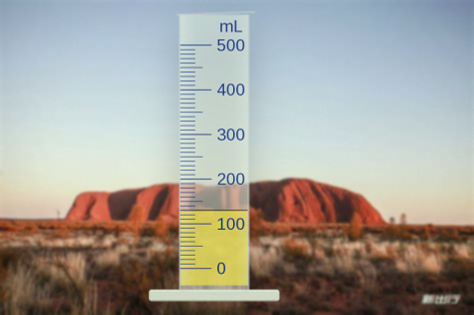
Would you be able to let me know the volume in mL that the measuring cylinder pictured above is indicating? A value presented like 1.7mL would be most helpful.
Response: 130mL
